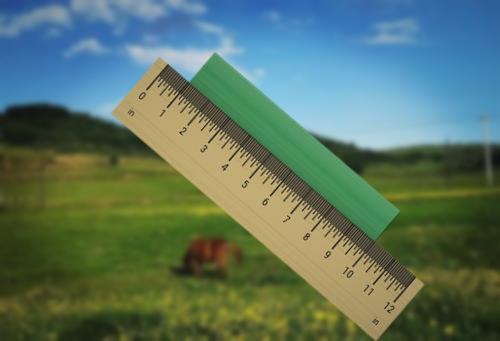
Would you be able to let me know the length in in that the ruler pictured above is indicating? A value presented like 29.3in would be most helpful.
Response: 9in
